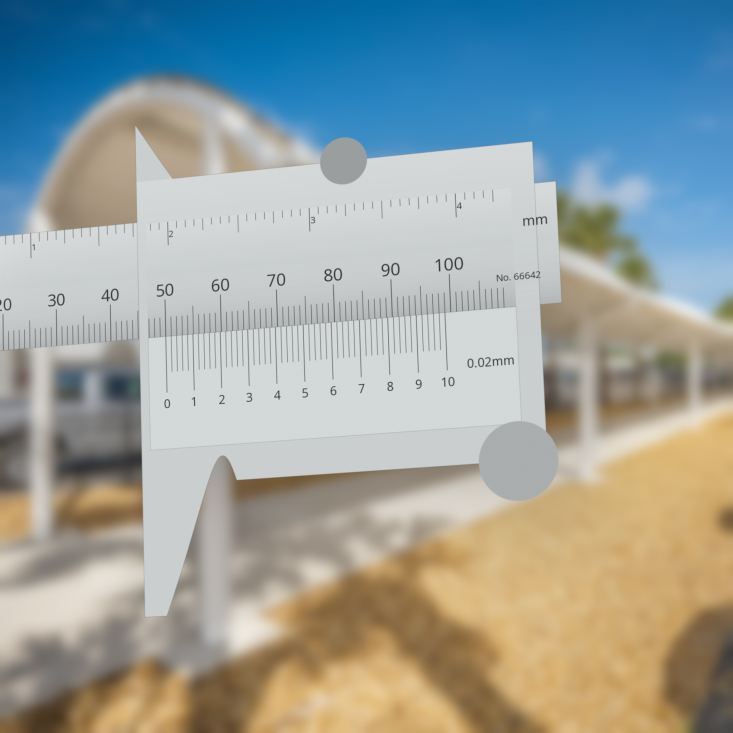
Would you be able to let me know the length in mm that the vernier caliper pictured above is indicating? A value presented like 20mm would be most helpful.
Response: 50.0mm
